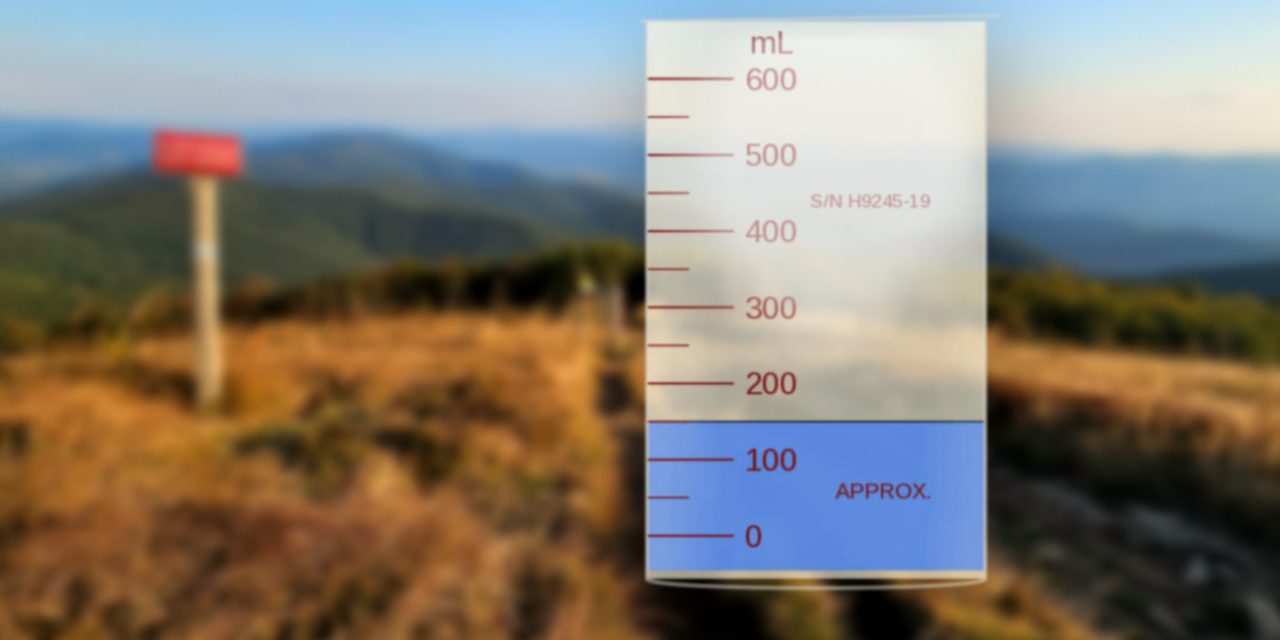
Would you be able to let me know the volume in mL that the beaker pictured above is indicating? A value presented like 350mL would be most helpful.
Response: 150mL
